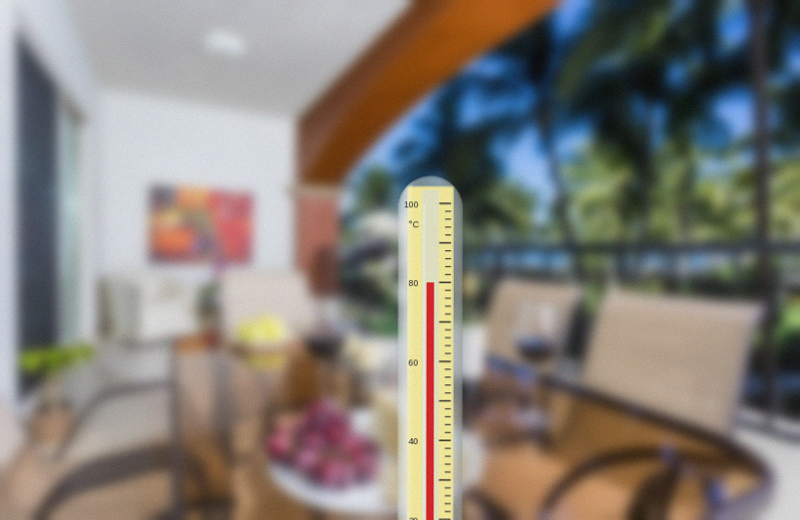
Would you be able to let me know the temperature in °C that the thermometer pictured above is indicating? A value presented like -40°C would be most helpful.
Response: 80°C
